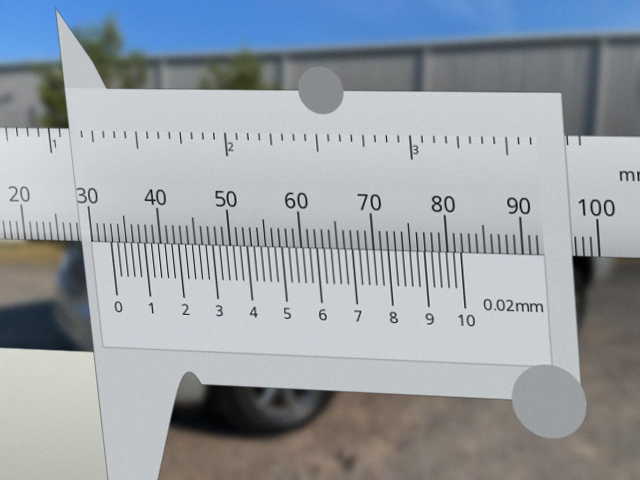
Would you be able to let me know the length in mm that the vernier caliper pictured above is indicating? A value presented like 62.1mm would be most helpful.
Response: 32.8mm
